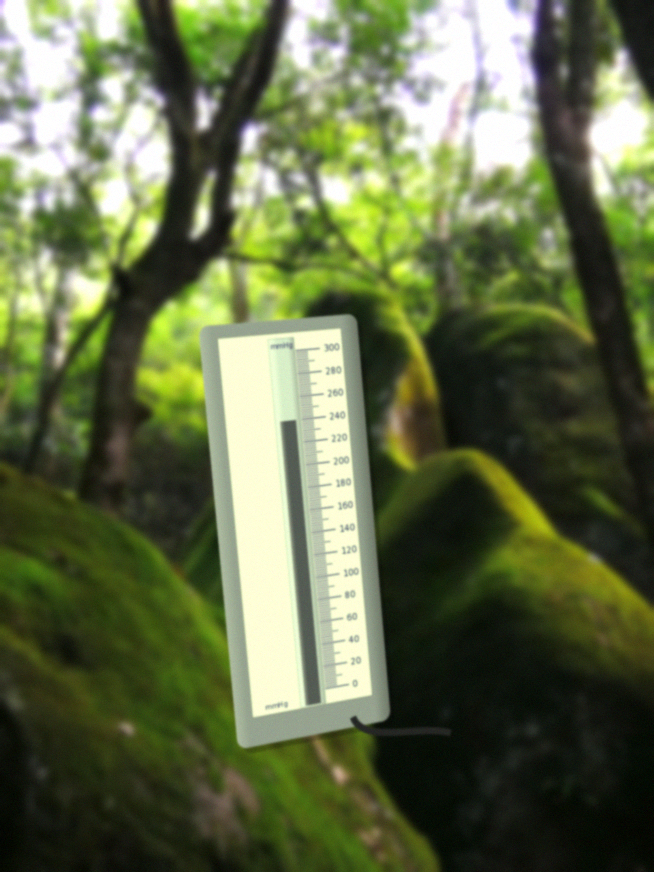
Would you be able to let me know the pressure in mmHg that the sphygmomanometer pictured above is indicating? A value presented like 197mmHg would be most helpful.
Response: 240mmHg
